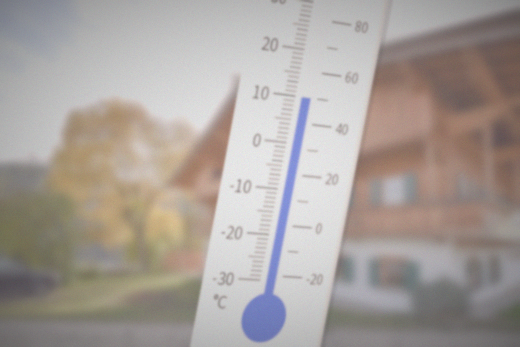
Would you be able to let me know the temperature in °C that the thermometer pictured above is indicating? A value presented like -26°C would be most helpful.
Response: 10°C
